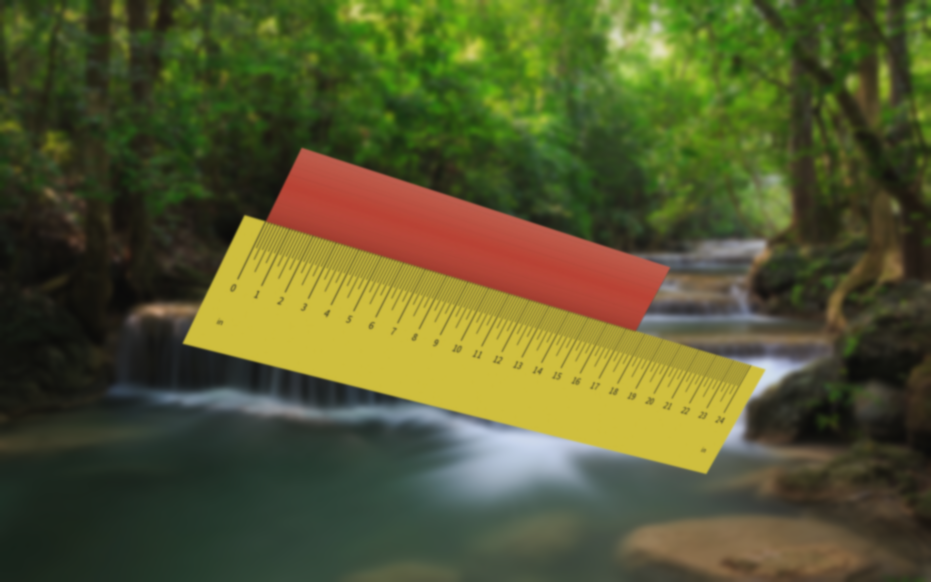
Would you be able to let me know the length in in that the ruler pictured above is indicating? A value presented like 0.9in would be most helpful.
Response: 17.5in
